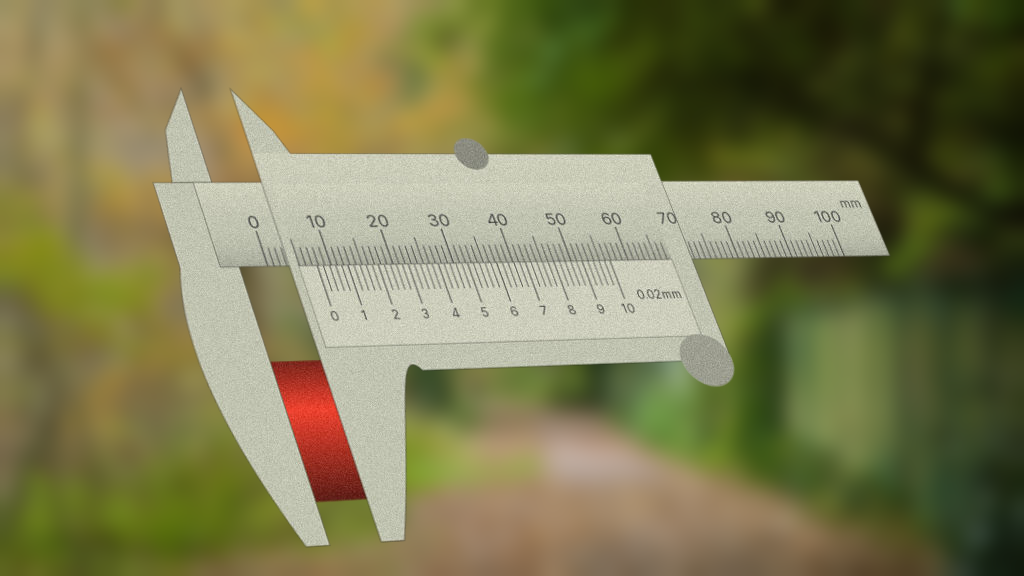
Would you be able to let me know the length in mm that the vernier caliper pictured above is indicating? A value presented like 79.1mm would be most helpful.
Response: 7.8mm
